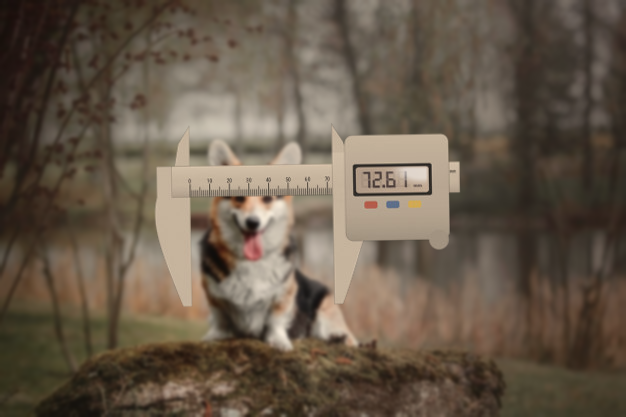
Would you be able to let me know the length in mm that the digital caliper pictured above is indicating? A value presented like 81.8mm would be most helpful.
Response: 72.61mm
